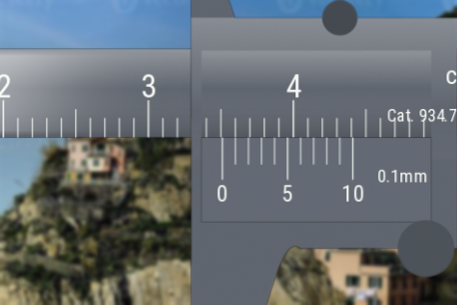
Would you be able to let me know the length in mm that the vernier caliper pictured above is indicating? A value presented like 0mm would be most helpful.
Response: 35.1mm
